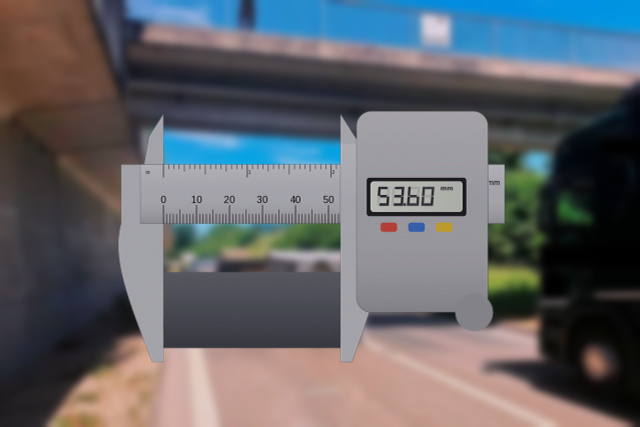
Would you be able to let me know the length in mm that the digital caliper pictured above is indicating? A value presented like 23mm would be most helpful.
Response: 53.60mm
